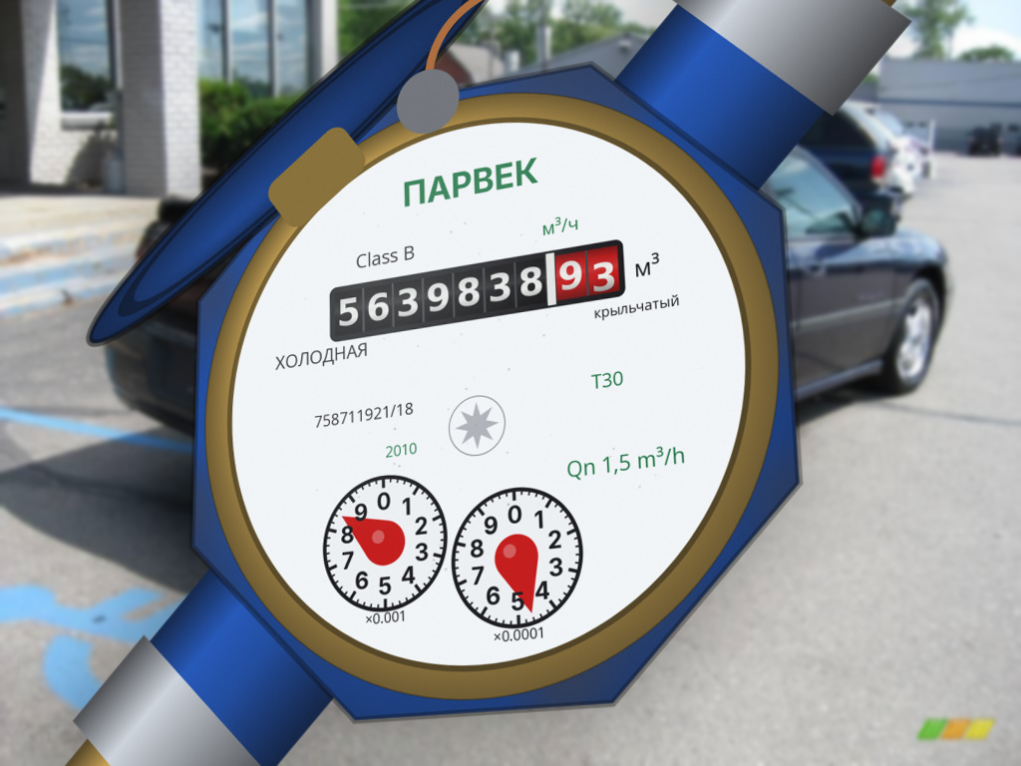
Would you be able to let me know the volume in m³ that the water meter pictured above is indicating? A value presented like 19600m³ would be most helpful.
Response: 5639838.9284m³
